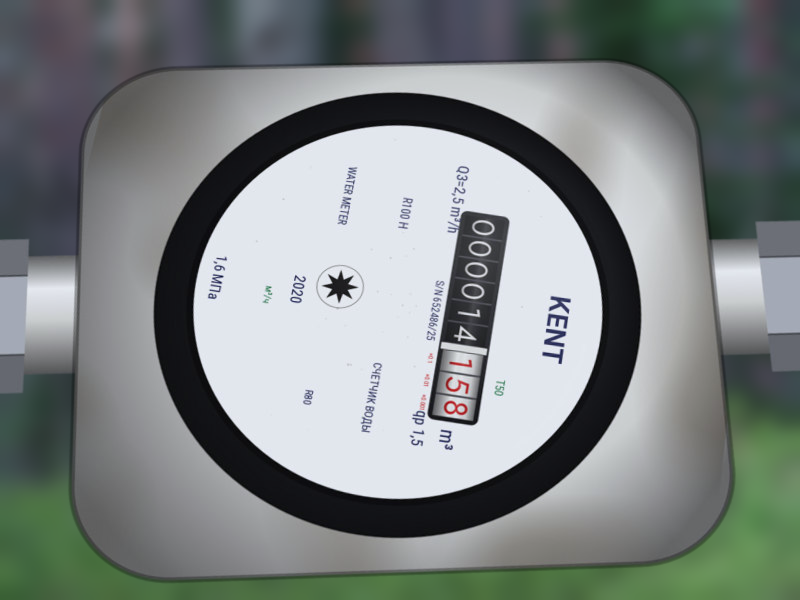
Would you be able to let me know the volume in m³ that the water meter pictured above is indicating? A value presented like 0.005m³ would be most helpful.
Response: 14.158m³
